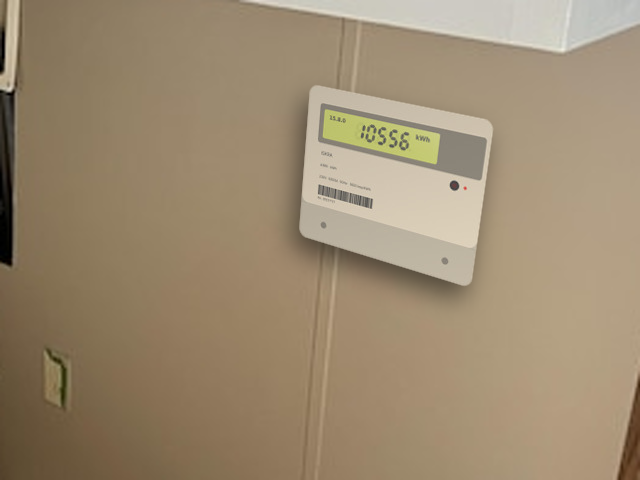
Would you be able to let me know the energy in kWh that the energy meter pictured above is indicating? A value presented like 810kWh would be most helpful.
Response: 10556kWh
